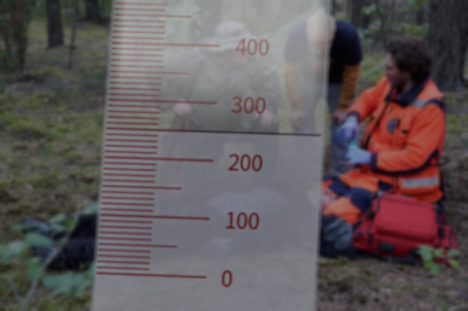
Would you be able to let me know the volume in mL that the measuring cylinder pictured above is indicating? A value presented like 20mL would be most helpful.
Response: 250mL
